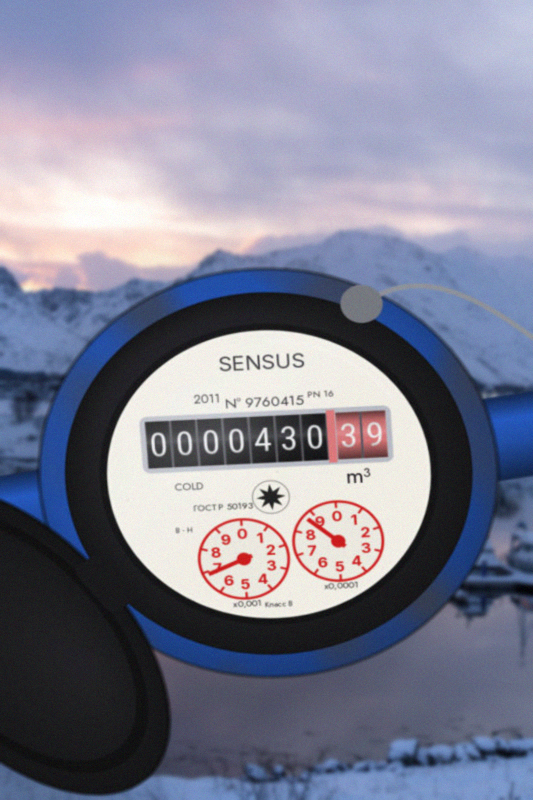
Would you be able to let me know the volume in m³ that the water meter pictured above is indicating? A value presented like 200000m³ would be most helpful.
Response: 430.3968m³
